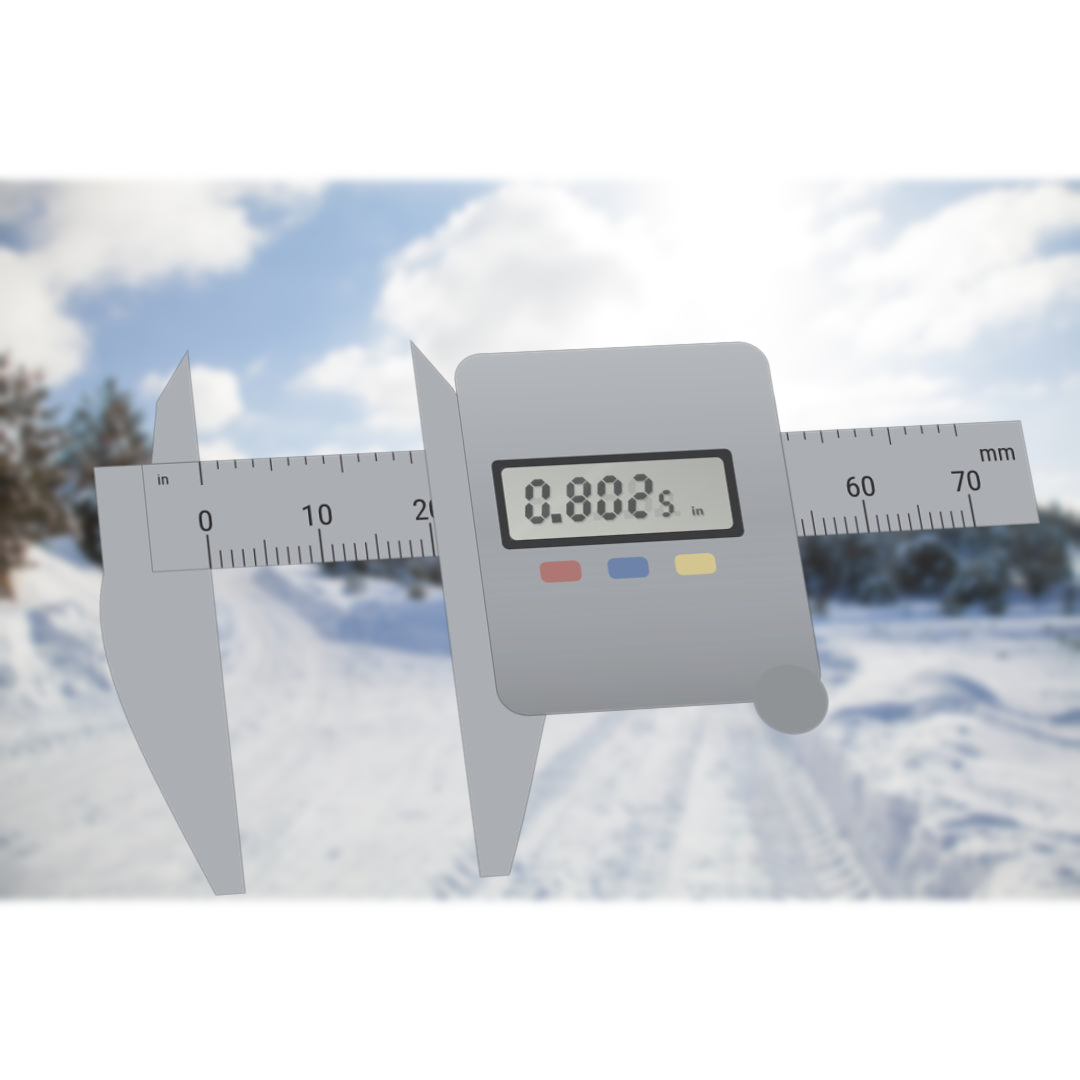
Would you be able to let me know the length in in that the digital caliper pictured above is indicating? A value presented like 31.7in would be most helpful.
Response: 0.8025in
